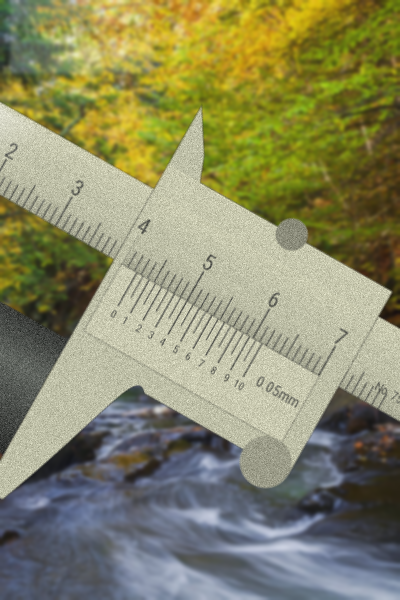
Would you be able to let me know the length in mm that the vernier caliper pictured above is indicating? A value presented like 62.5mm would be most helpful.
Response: 42.4mm
